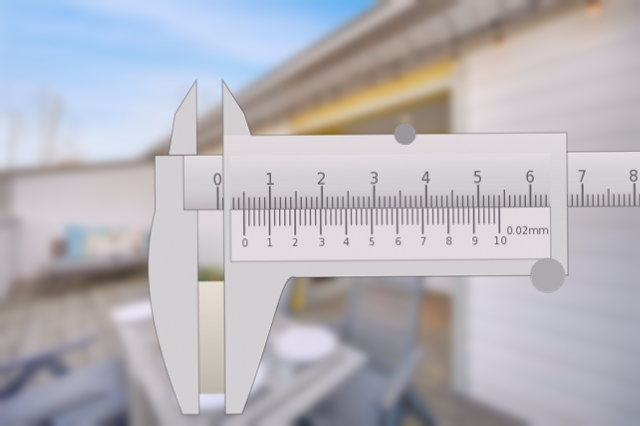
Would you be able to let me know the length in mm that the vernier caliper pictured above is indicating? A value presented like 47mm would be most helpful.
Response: 5.0mm
